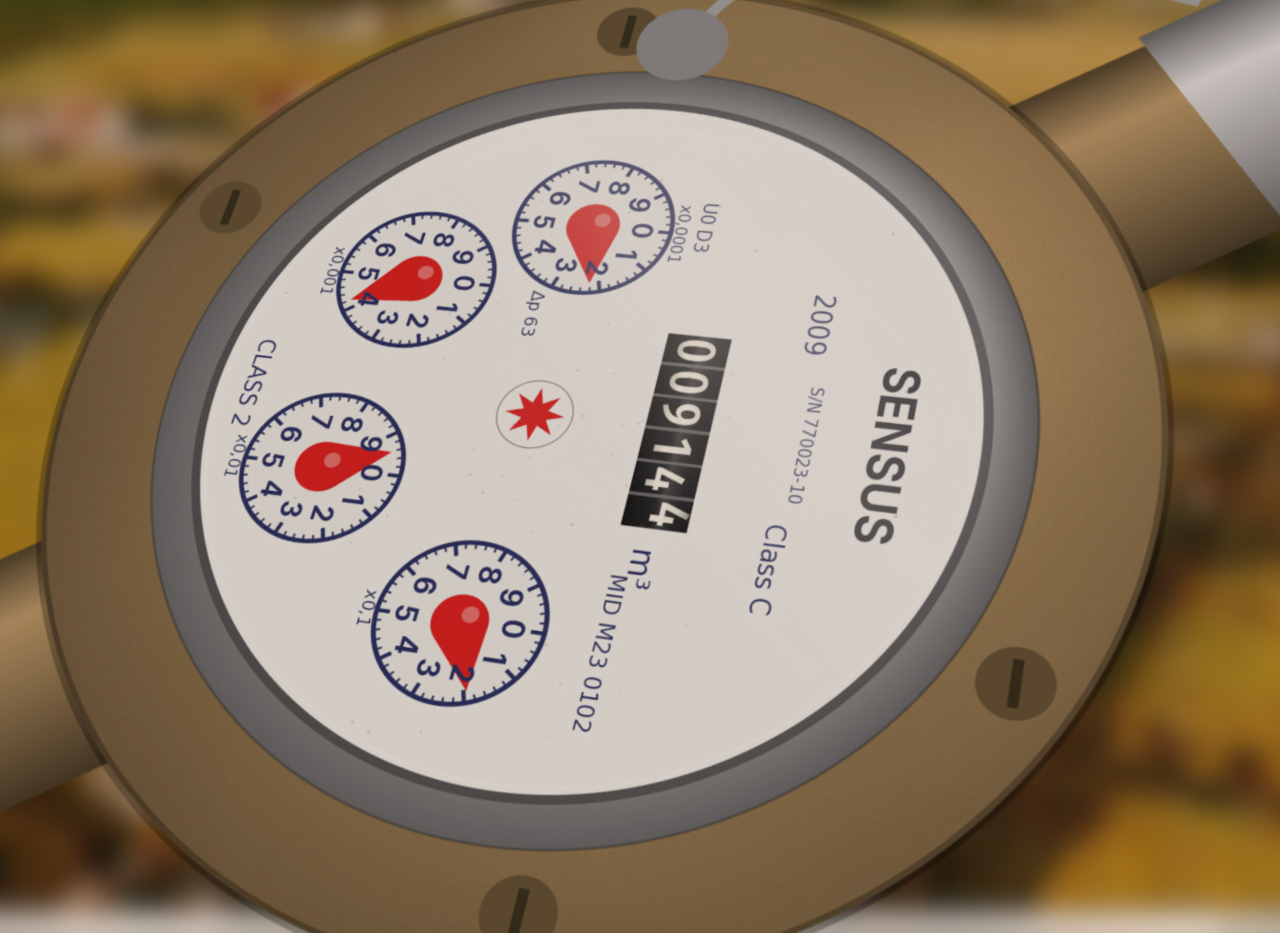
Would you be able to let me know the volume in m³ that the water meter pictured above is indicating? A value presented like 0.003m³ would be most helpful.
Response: 9144.1942m³
